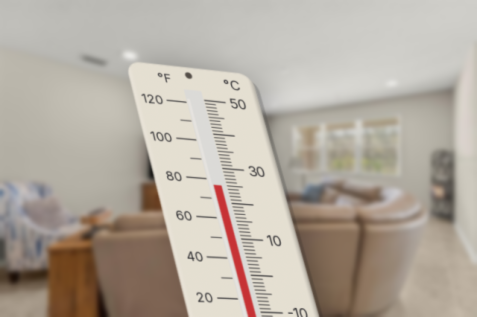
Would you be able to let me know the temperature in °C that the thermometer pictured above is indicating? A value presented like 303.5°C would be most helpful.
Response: 25°C
